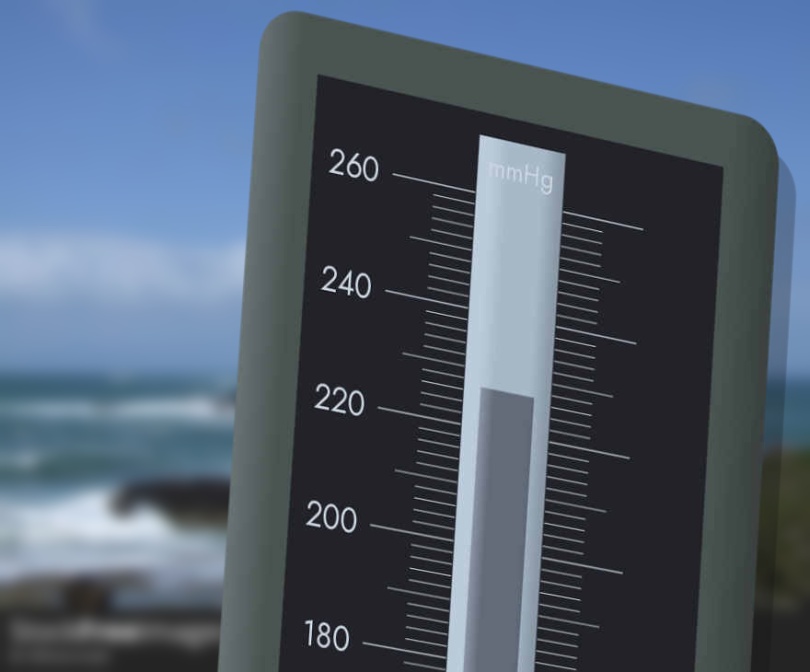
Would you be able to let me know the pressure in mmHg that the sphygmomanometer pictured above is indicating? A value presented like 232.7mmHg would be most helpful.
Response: 227mmHg
